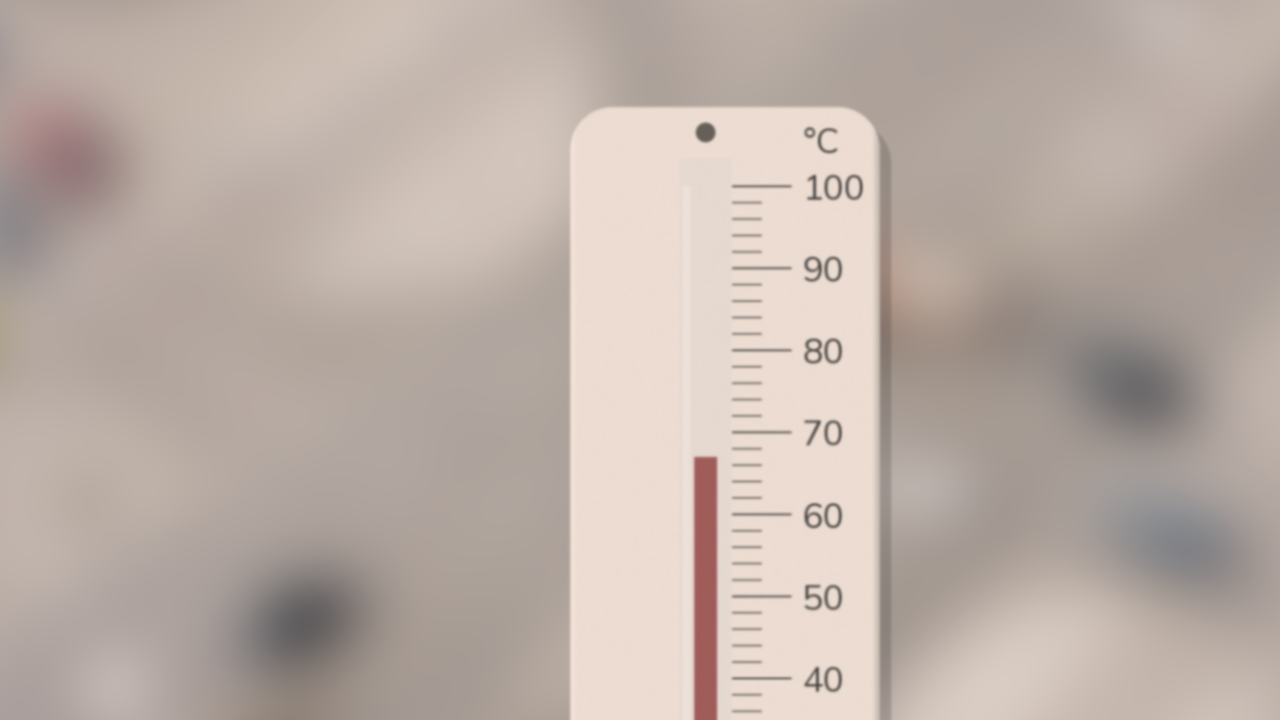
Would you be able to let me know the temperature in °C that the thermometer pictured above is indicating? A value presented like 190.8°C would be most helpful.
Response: 67°C
